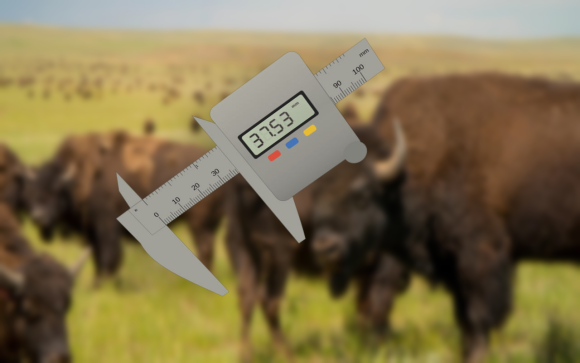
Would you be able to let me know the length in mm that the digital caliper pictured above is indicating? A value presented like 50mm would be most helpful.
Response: 37.53mm
